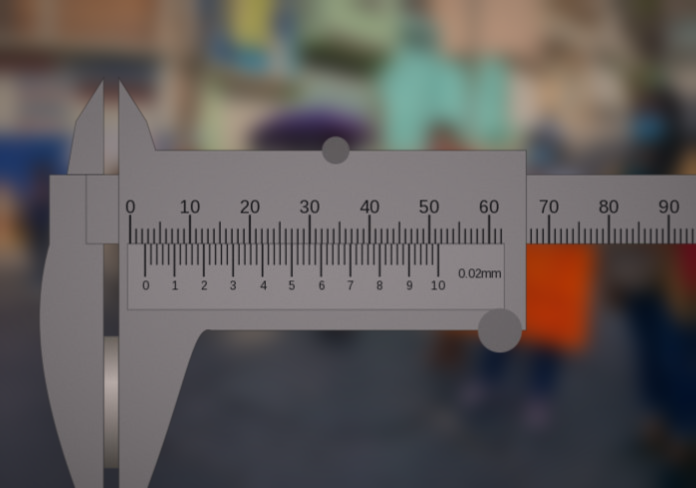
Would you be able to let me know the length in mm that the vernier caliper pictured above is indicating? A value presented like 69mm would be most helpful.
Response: 2.5mm
